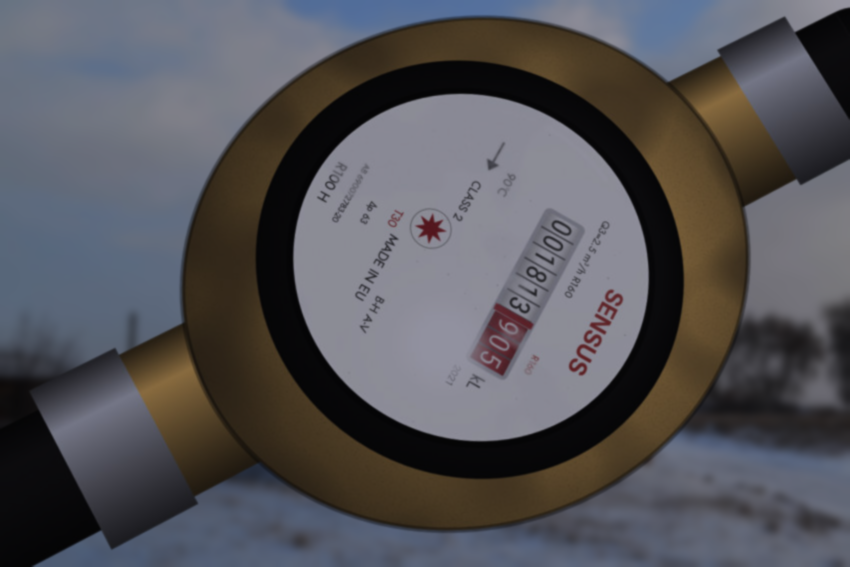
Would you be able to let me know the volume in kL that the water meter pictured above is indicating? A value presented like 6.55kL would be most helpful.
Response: 1813.905kL
